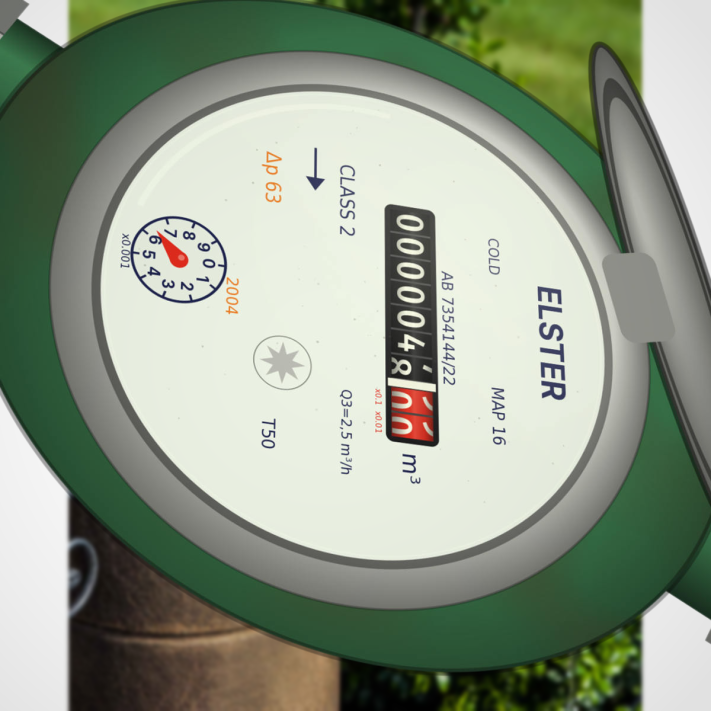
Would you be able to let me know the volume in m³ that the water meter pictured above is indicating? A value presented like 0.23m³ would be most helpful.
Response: 47.996m³
